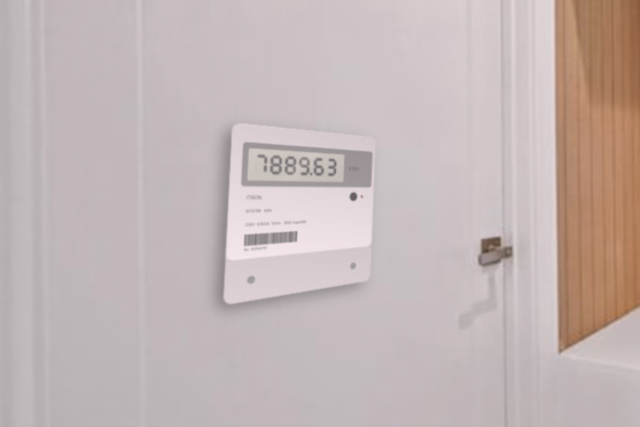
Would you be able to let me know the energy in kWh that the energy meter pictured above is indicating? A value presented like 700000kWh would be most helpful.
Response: 7889.63kWh
